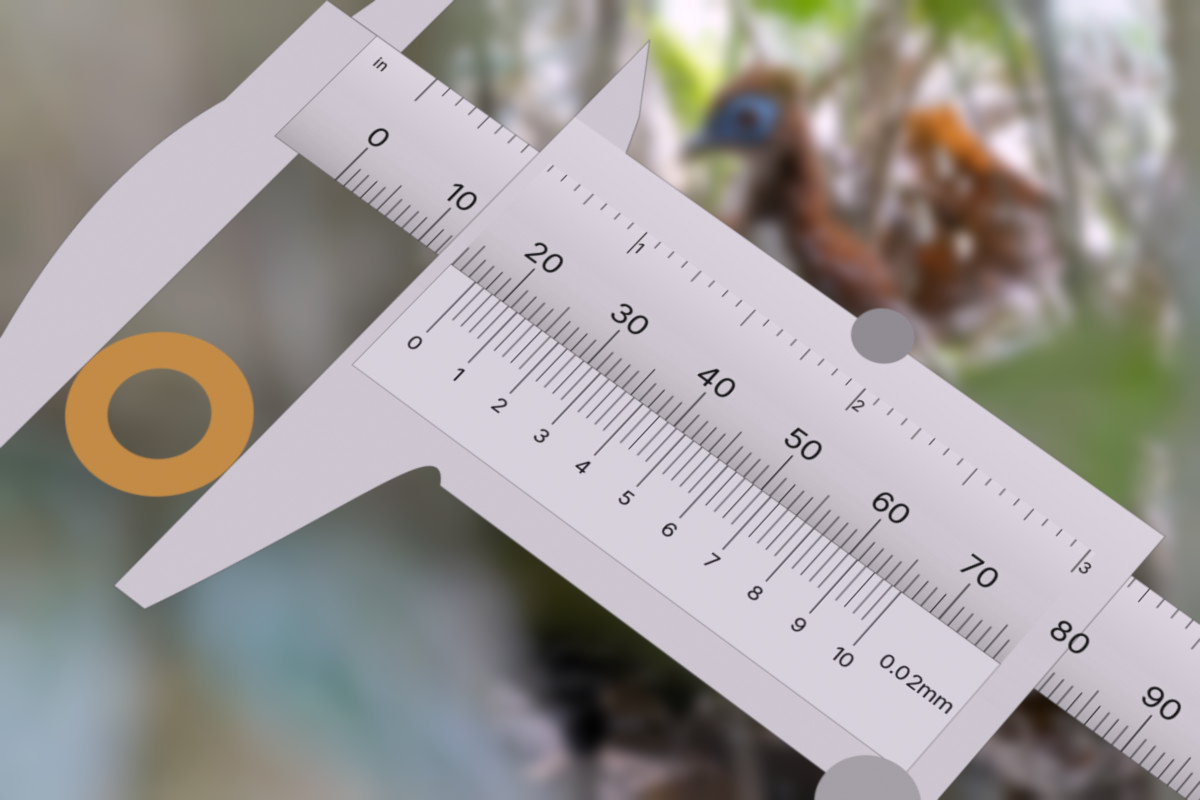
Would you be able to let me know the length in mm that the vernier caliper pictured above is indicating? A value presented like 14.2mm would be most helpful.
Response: 16.8mm
